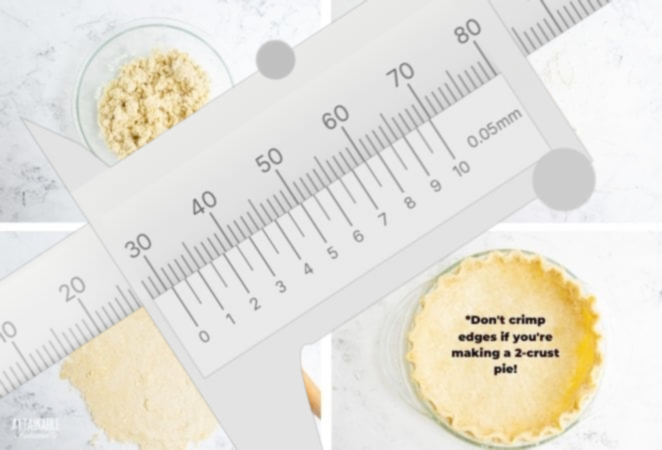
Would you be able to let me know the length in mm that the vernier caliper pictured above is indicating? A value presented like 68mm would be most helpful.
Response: 30.8mm
